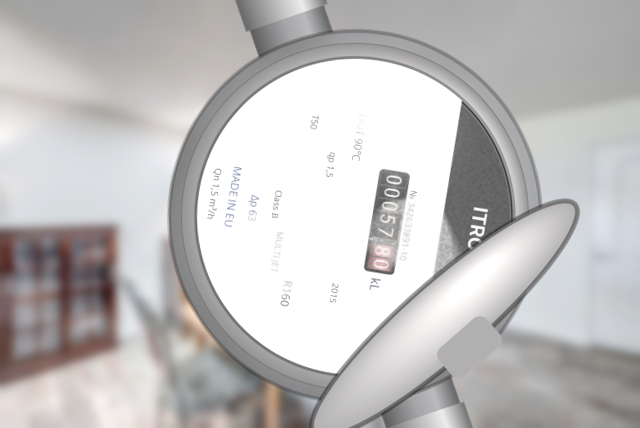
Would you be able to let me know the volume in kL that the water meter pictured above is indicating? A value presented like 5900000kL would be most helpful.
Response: 57.80kL
